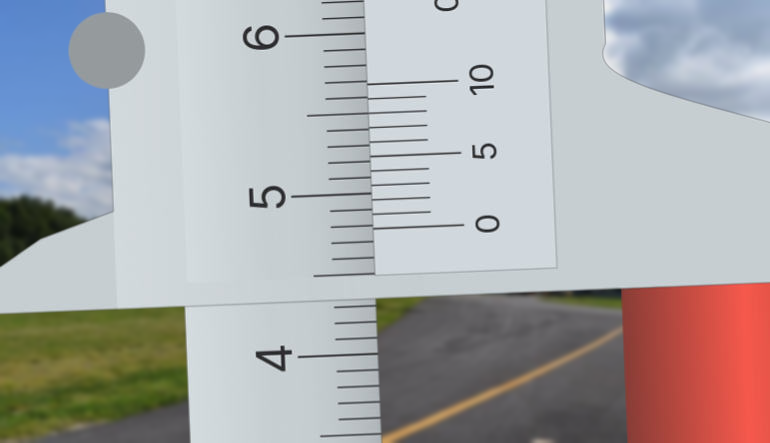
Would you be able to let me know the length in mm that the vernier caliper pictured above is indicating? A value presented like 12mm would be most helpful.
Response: 47.8mm
